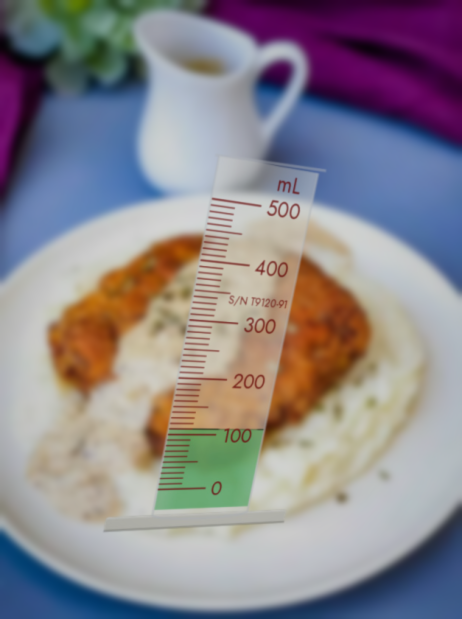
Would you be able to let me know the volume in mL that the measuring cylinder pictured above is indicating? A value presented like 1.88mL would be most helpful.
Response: 110mL
